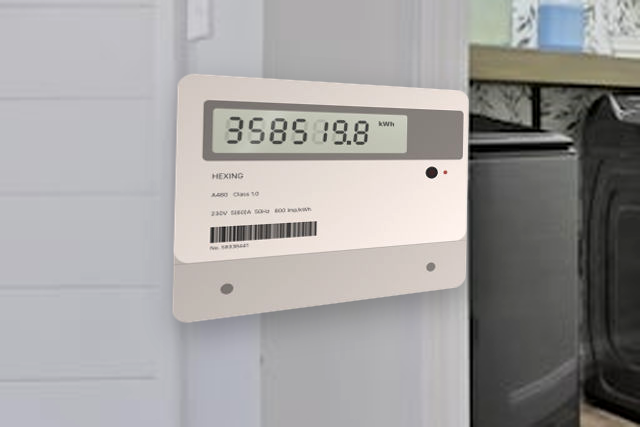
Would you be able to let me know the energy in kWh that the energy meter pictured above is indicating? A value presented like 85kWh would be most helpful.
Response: 358519.8kWh
